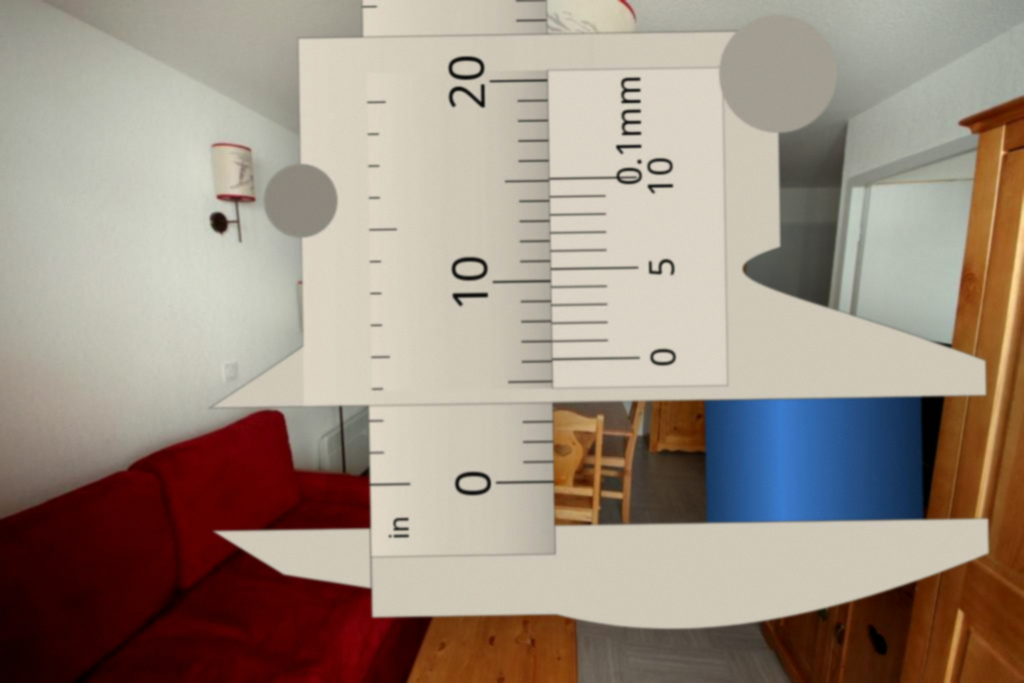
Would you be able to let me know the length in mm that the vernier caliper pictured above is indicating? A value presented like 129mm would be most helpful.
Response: 6.1mm
